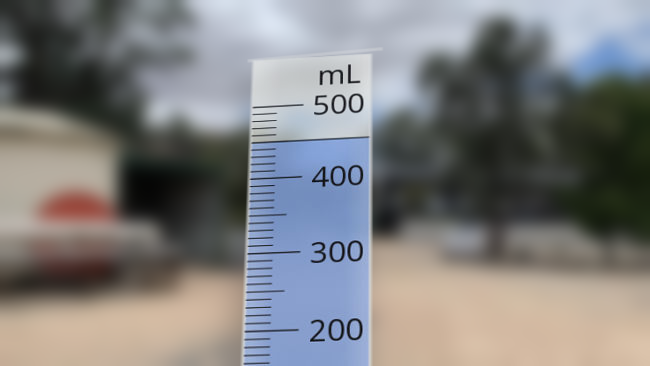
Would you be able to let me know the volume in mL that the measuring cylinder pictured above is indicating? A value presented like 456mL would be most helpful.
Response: 450mL
